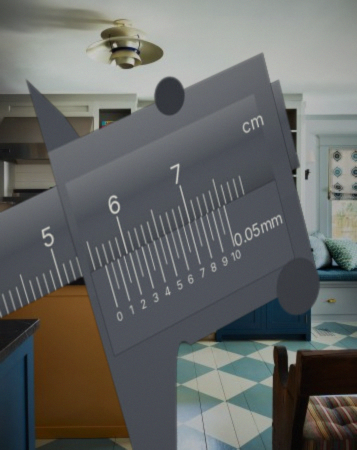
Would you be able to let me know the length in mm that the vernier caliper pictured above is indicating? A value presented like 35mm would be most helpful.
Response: 56.6mm
